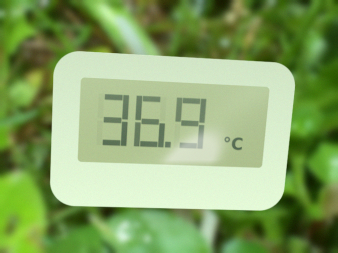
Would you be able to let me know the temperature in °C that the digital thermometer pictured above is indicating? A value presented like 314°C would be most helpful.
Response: 36.9°C
